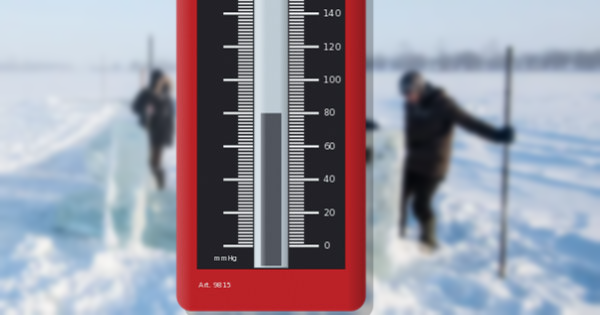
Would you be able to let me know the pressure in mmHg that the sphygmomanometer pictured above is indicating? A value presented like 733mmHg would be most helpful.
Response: 80mmHg
